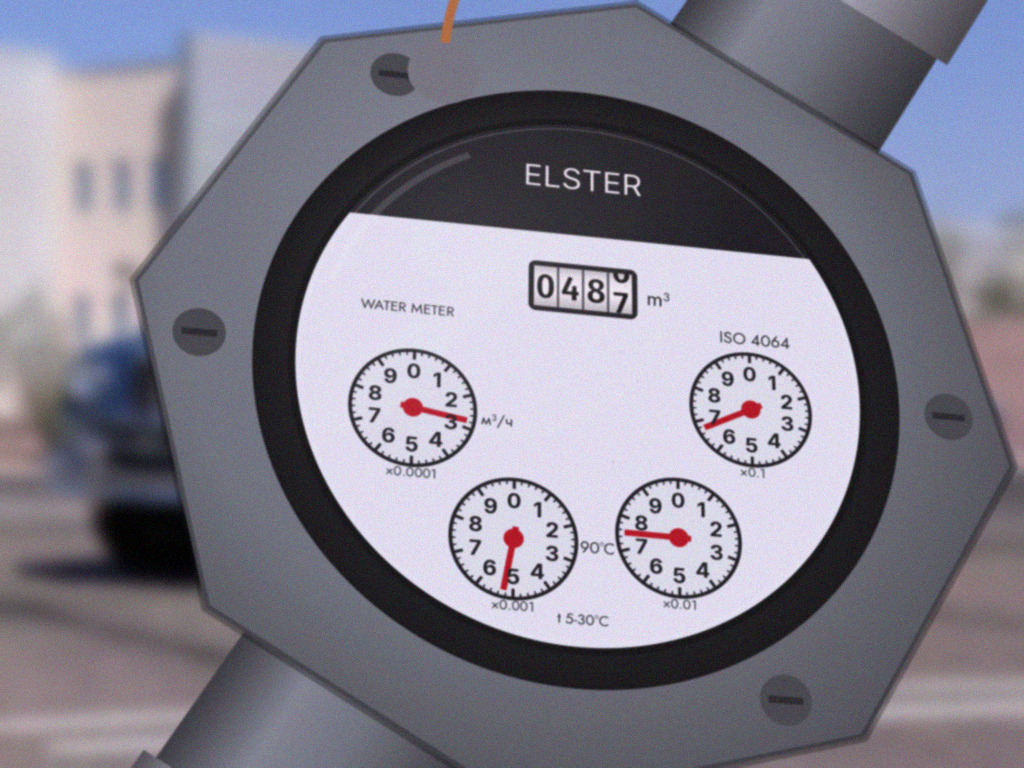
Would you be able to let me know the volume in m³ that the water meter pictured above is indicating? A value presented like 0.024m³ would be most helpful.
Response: 486.6752m³
